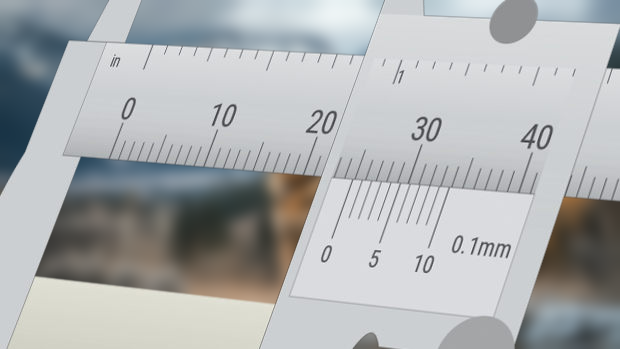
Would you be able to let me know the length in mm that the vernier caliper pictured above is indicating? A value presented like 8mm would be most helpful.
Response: 24.8mm
